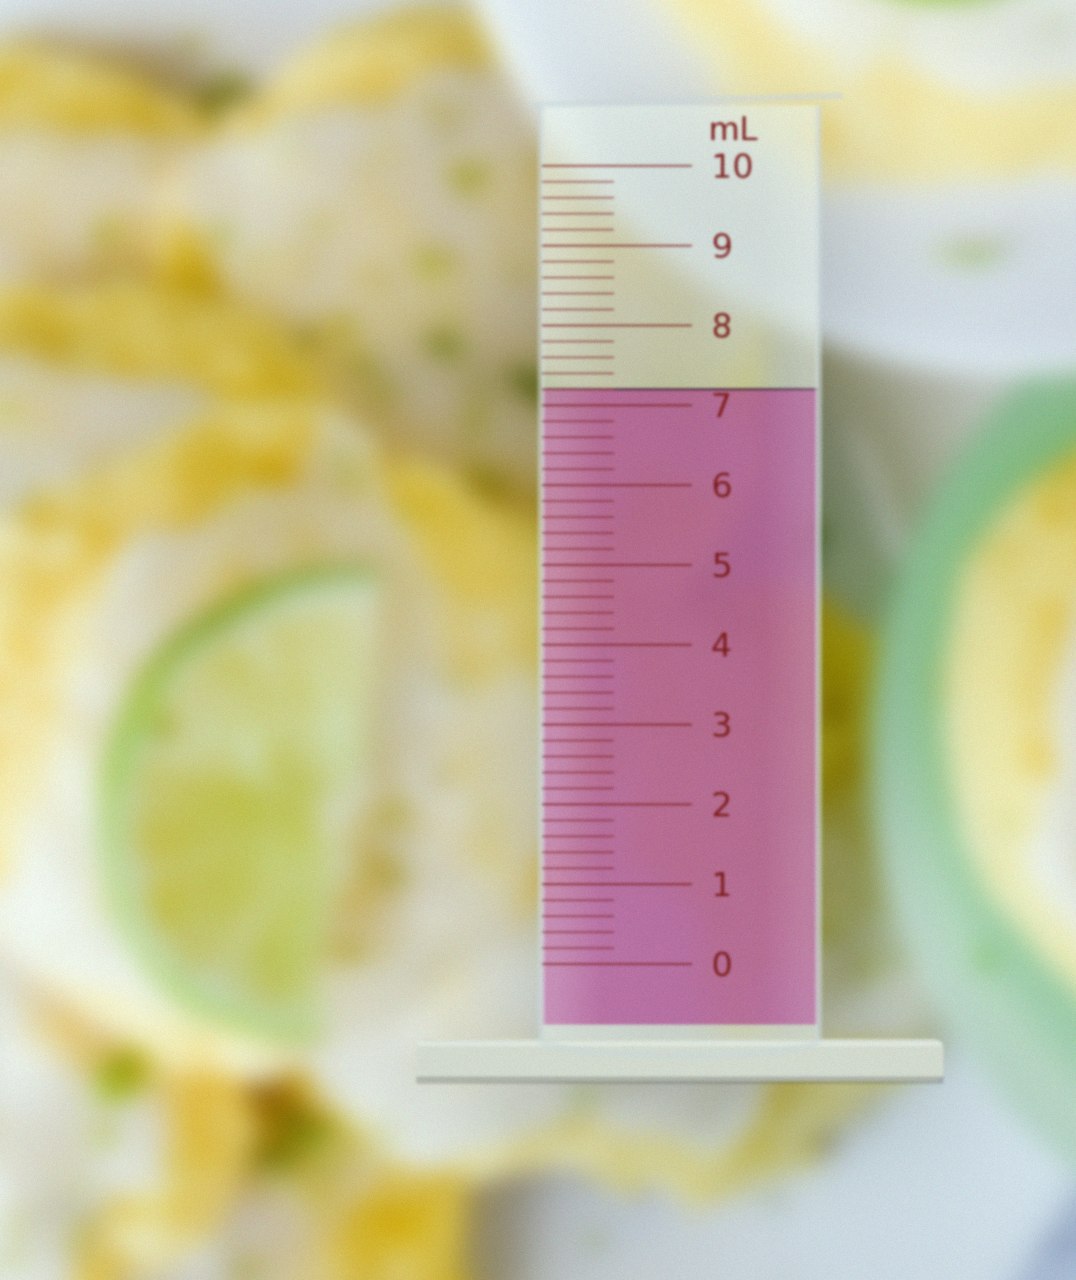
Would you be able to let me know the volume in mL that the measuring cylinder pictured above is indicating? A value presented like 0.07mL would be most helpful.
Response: 7.2mL
